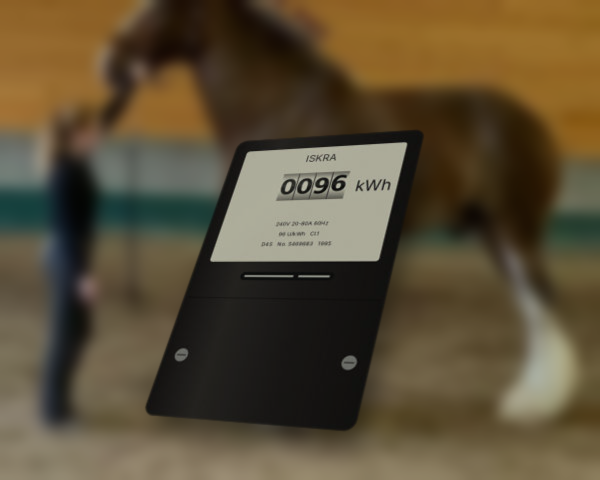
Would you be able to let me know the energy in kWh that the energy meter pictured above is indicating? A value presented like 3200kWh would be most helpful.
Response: 96kWh
